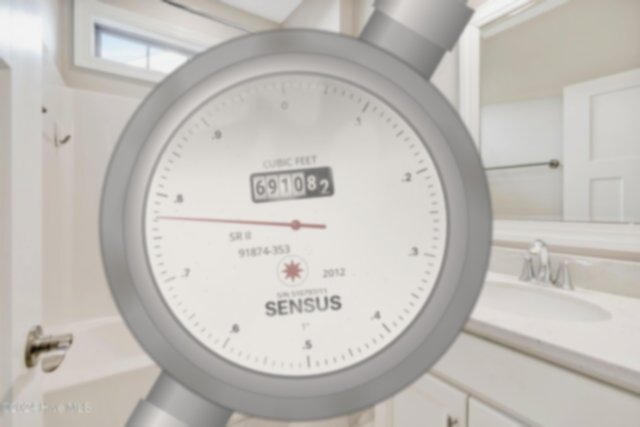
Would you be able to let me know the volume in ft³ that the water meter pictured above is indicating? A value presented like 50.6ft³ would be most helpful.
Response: 691081.77ft³
